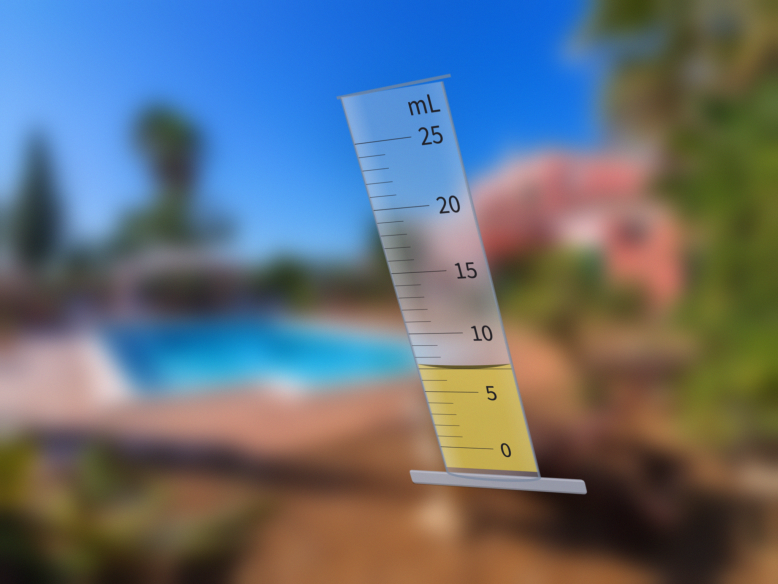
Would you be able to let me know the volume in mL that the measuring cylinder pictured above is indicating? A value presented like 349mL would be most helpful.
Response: 7mL
